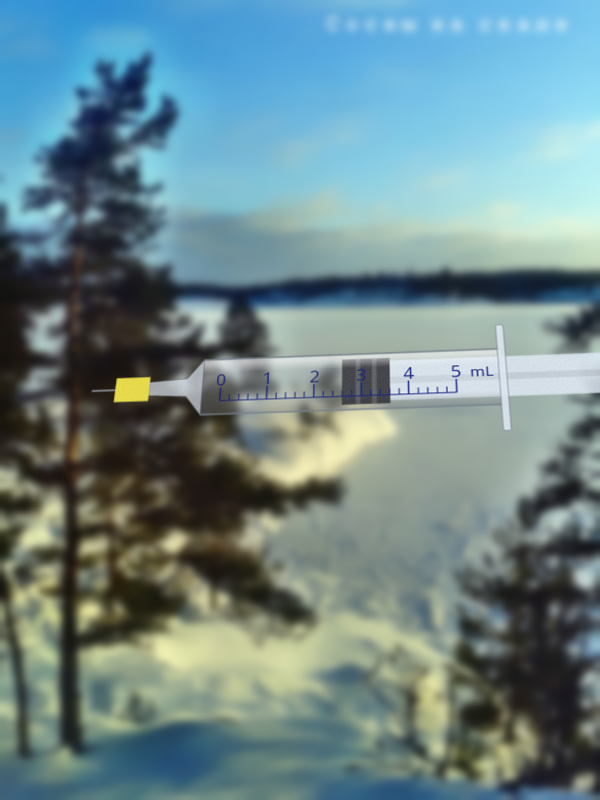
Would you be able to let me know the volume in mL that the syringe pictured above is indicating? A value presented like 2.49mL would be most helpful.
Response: 2.6mL
